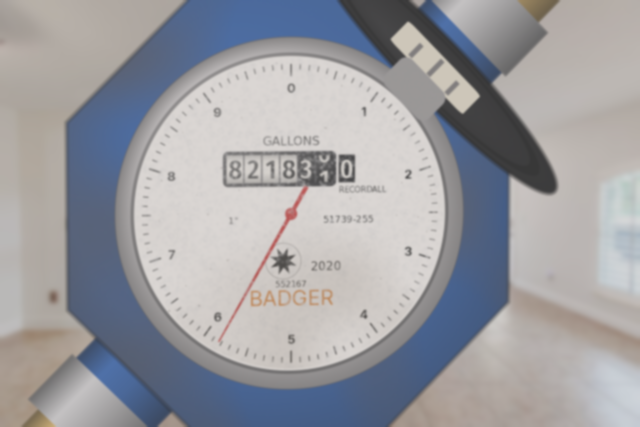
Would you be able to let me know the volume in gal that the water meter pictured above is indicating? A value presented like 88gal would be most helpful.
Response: 8218305.8gal
